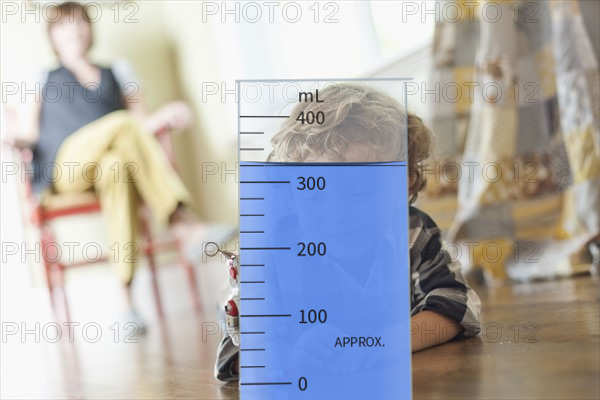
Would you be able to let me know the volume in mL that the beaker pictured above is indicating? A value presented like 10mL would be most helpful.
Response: 325mL
